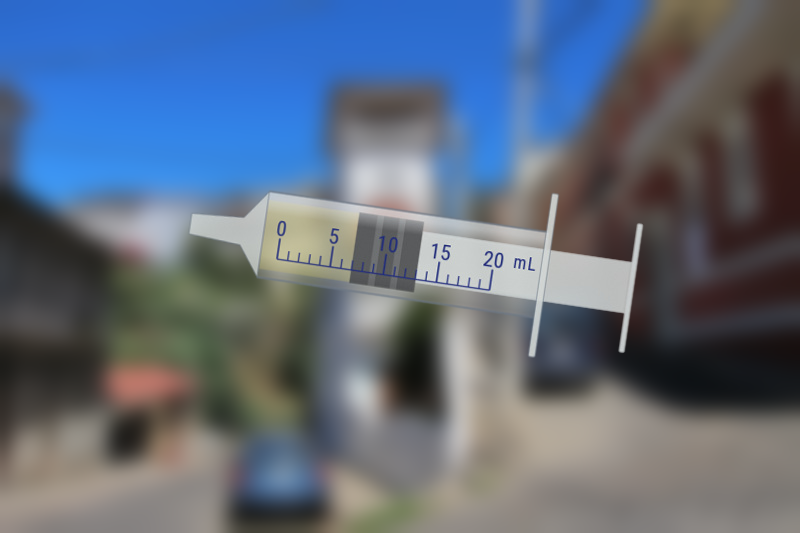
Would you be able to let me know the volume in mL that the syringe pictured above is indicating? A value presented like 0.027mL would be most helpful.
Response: 7mL
